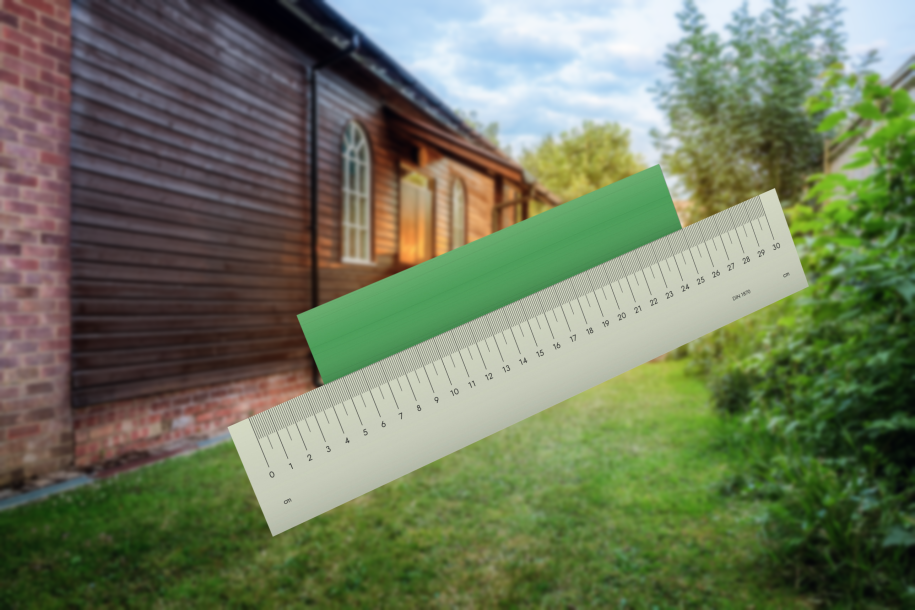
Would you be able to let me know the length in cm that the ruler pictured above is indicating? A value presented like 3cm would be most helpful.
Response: 21cm
